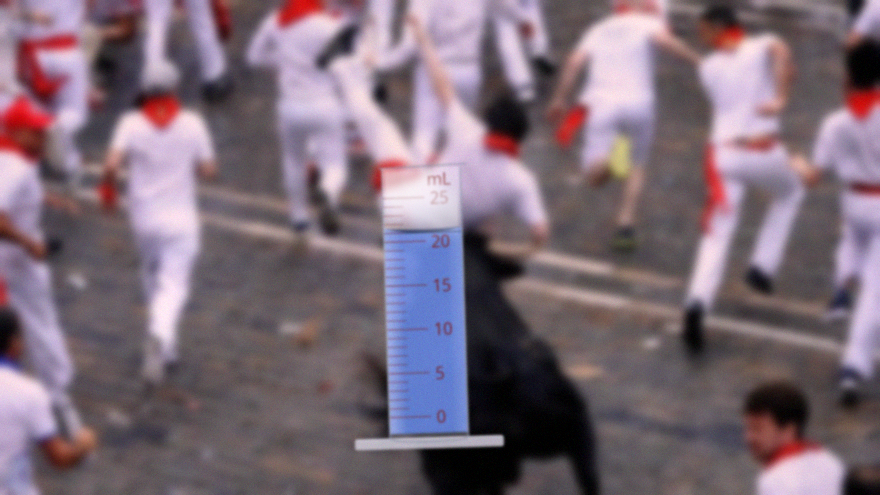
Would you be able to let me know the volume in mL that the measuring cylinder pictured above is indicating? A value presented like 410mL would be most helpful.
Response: 21mL
